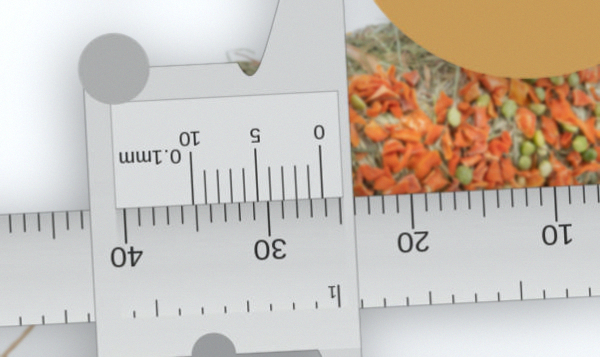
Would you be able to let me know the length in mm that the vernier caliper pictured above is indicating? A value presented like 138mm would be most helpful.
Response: 26.2mm
